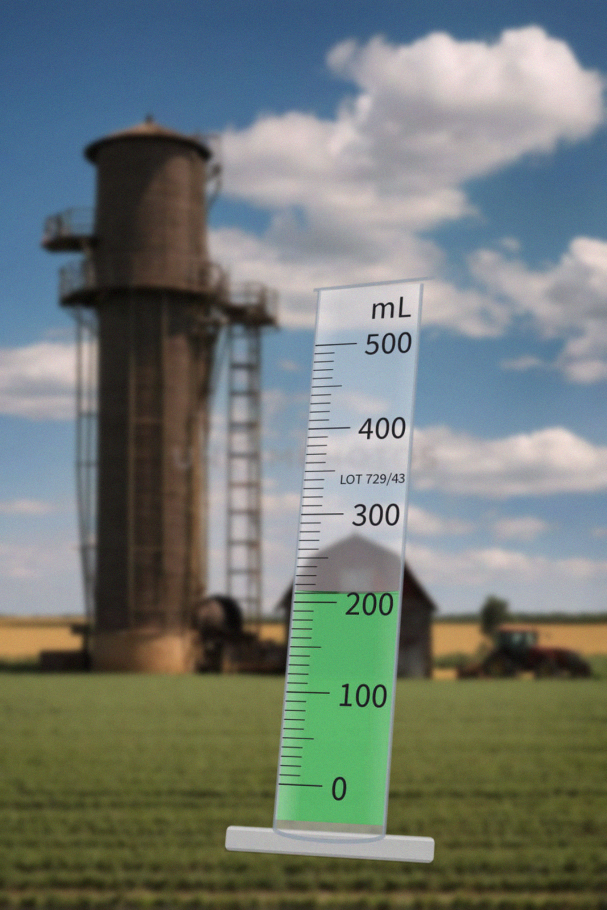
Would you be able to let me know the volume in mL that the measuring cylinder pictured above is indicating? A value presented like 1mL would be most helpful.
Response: 210mL
